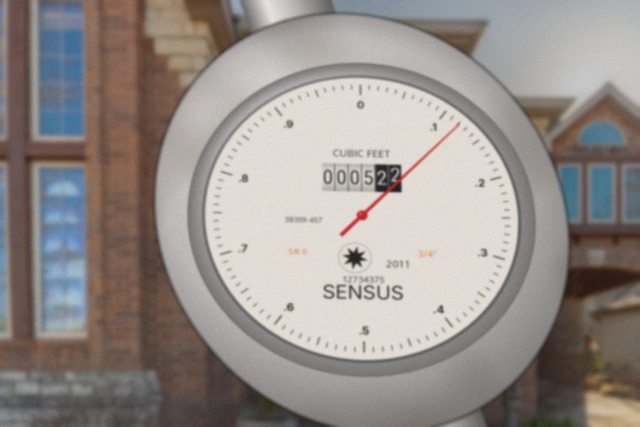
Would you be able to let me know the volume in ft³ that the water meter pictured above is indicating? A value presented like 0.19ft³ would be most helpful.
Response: 522.12ft³
